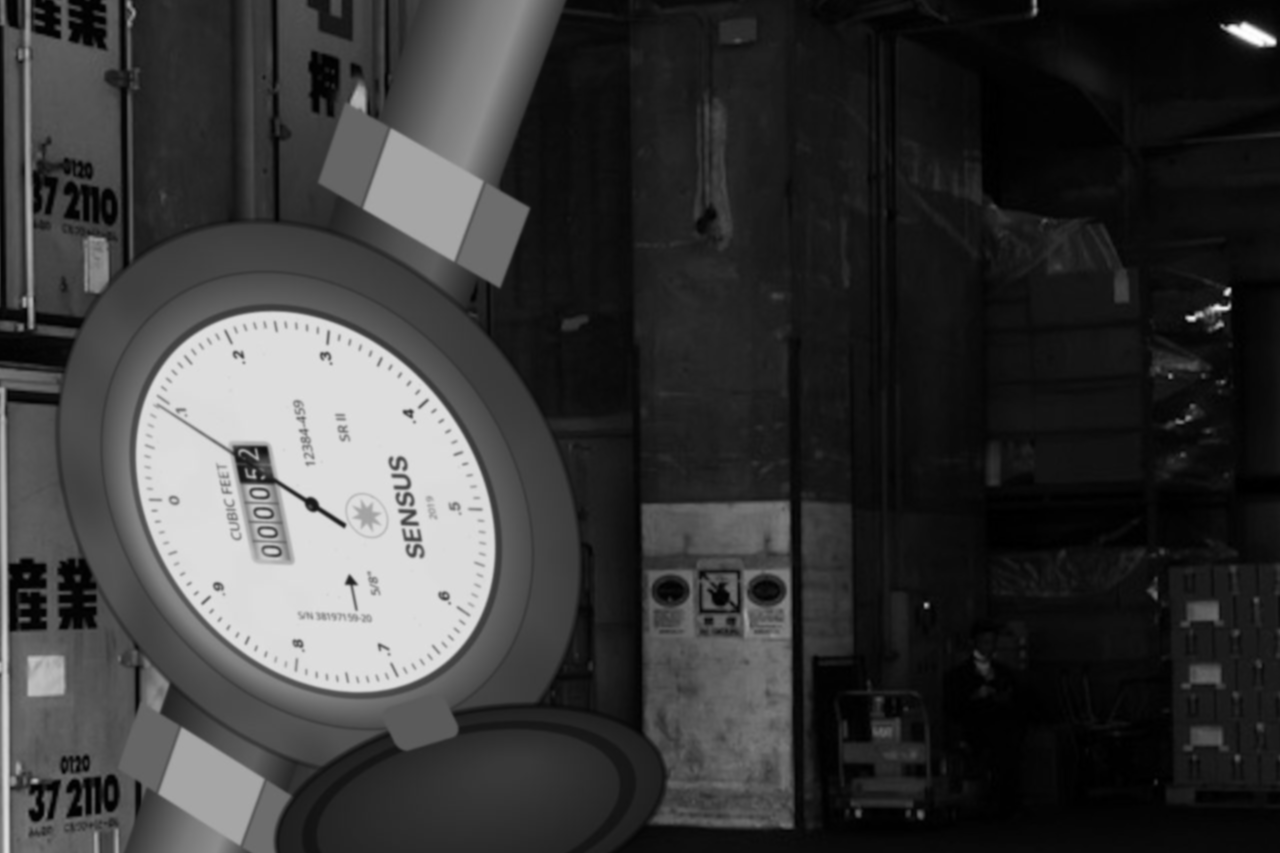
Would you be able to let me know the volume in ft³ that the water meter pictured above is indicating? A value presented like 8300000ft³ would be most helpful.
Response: 52.09ft³
